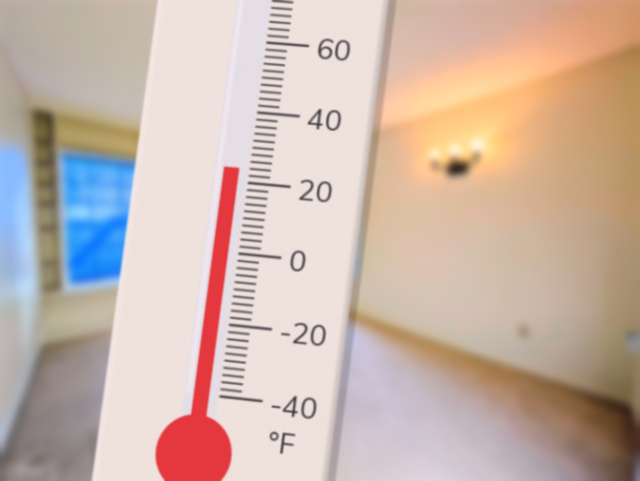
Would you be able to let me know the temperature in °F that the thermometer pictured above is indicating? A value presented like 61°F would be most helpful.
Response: 24°F
